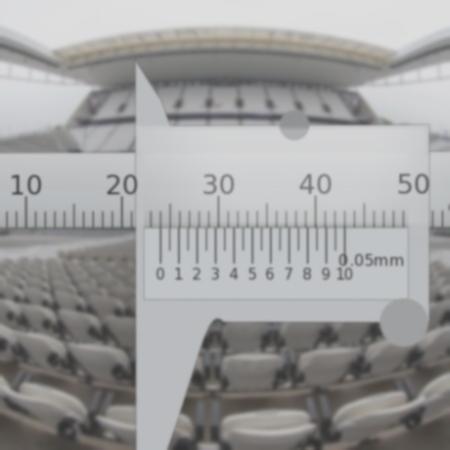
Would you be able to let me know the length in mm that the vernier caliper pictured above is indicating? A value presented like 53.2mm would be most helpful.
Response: 24.0mm
